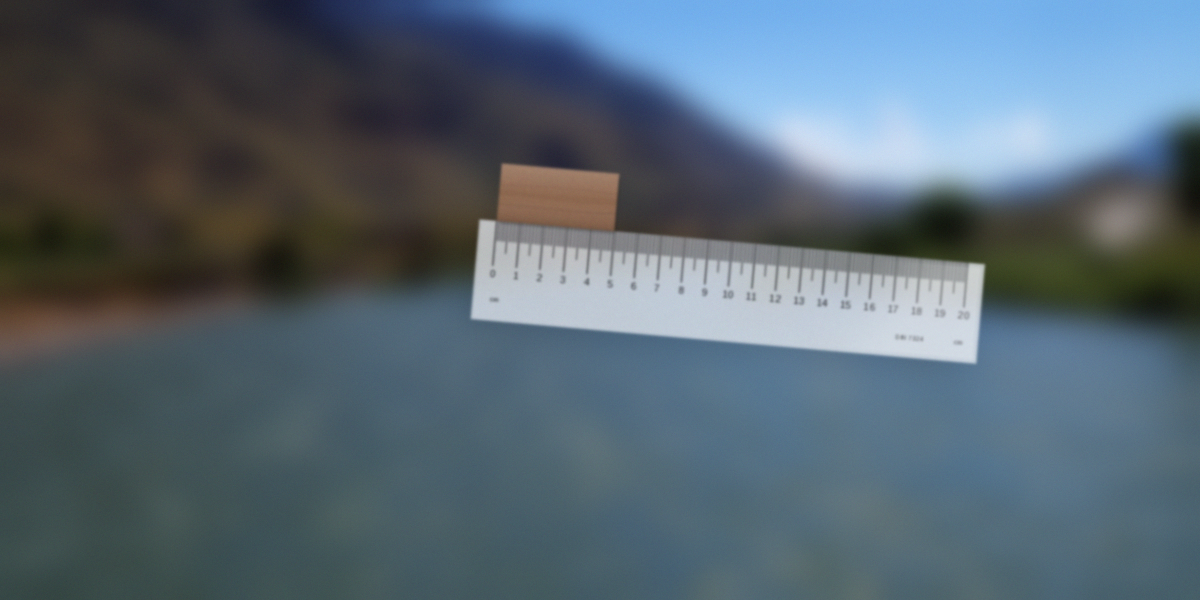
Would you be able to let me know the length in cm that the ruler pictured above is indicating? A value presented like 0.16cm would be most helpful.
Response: 5cm
